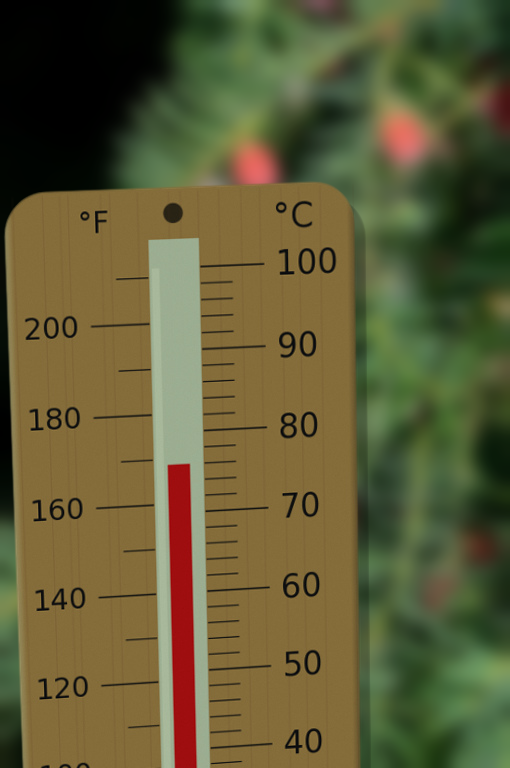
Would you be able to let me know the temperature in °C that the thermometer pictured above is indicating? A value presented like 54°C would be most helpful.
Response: 76°C
